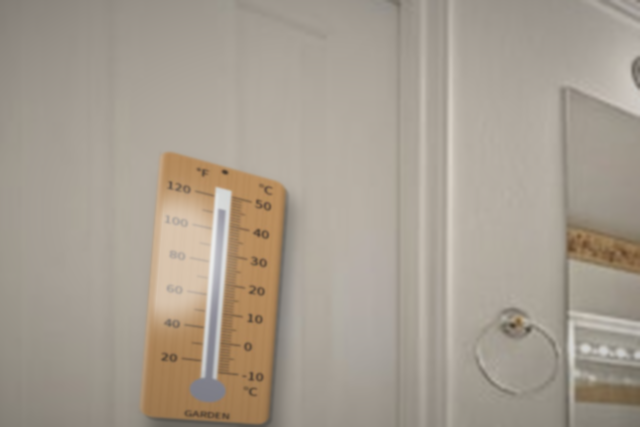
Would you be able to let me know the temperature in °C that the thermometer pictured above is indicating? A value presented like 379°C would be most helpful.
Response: 45°C
